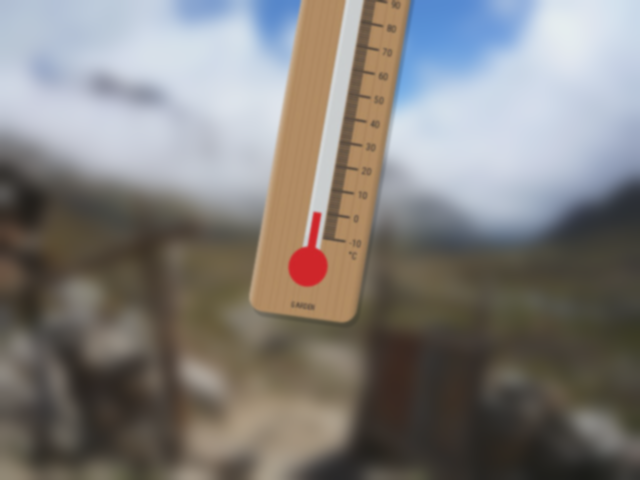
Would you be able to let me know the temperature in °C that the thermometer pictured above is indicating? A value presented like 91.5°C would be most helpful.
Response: 0°C
